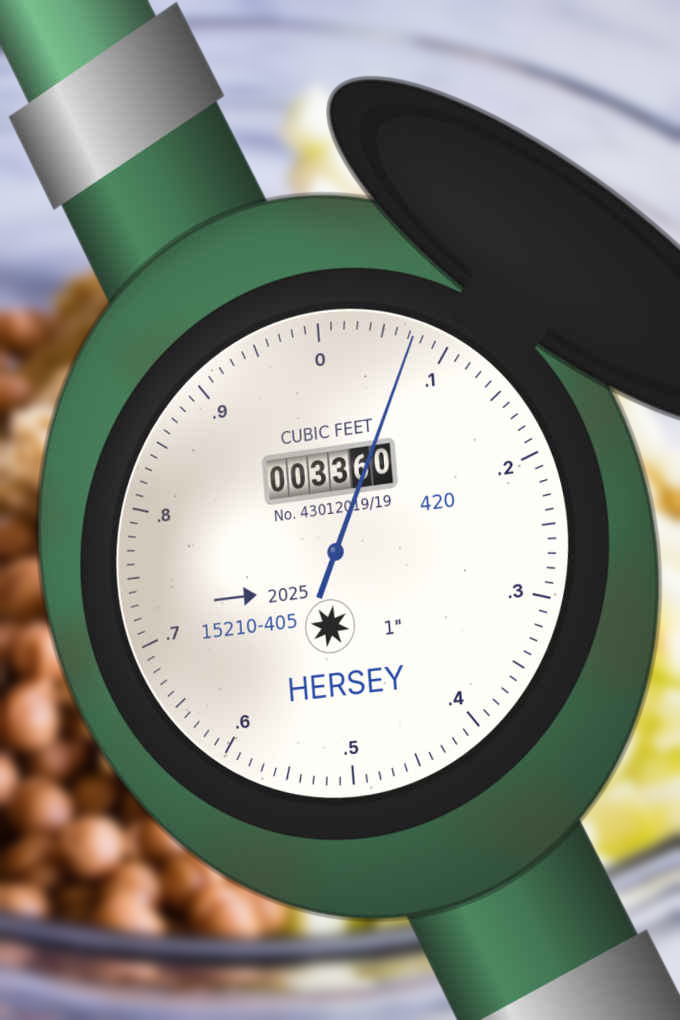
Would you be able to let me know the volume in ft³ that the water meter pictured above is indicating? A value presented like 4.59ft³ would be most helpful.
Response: 3360.07ft³
